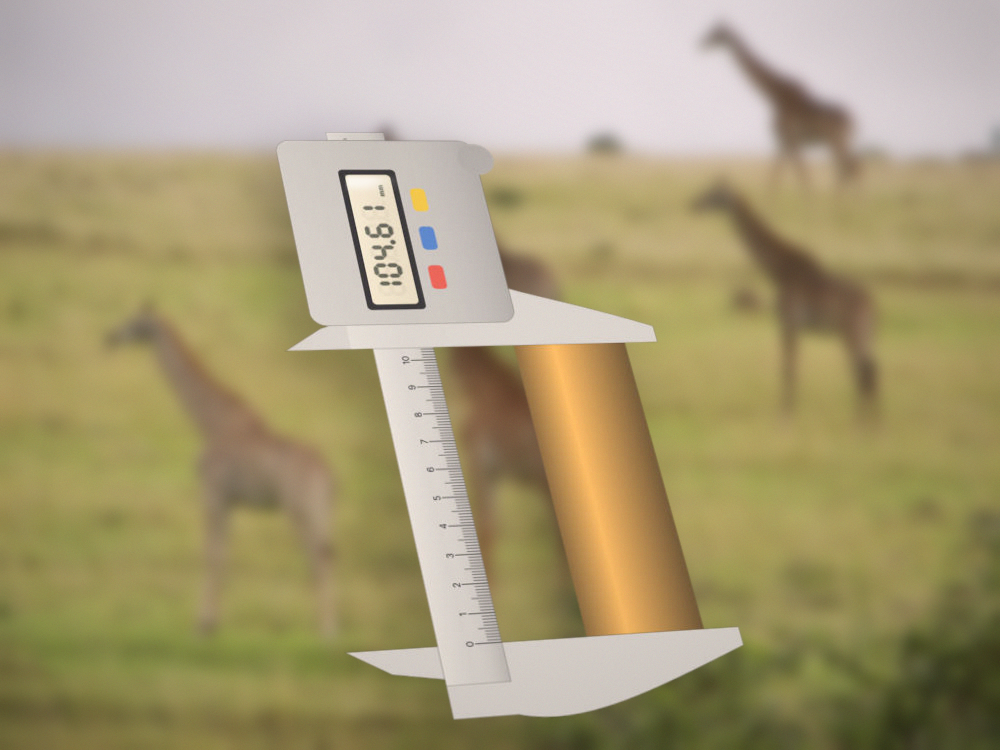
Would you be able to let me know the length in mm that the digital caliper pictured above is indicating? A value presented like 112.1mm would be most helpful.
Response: 104.61mm
